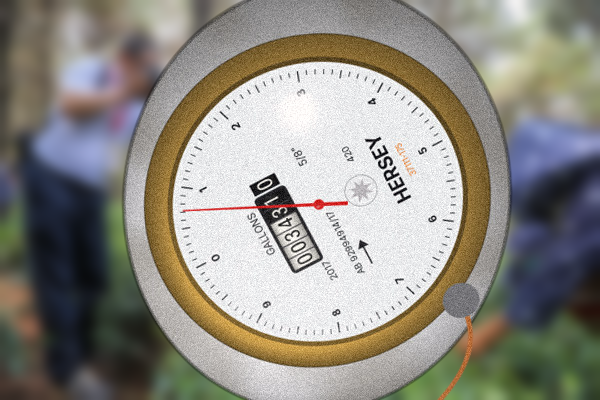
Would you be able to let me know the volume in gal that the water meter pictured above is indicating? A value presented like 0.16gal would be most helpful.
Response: 34310.7gal
